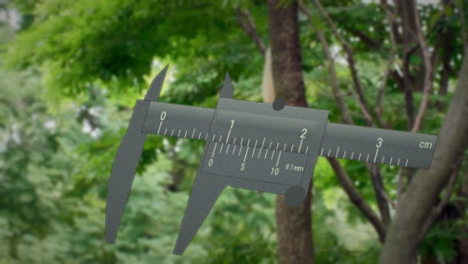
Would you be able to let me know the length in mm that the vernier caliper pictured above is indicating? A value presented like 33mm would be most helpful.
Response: 8.6mm
